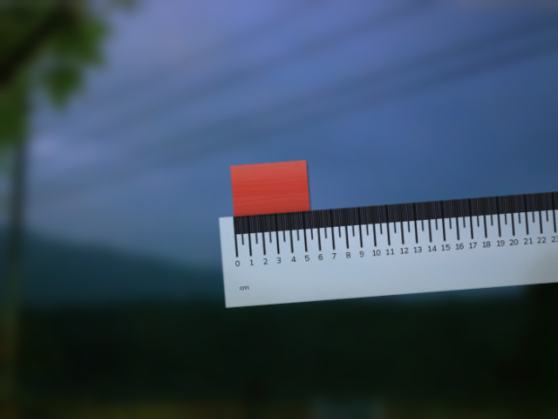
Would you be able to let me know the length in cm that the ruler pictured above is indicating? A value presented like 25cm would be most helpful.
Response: 5.5cm
